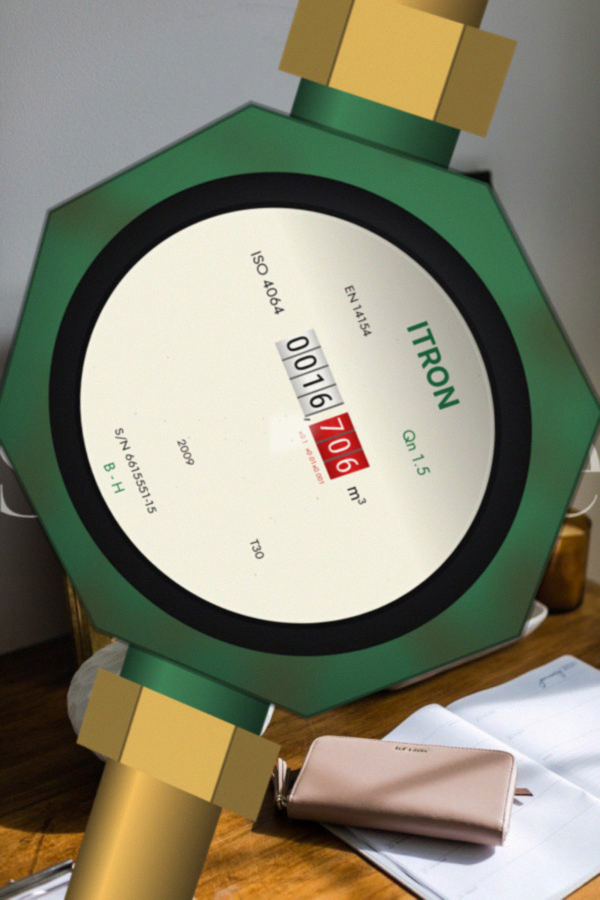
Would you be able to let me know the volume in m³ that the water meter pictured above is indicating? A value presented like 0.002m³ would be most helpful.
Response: 16.706m³
